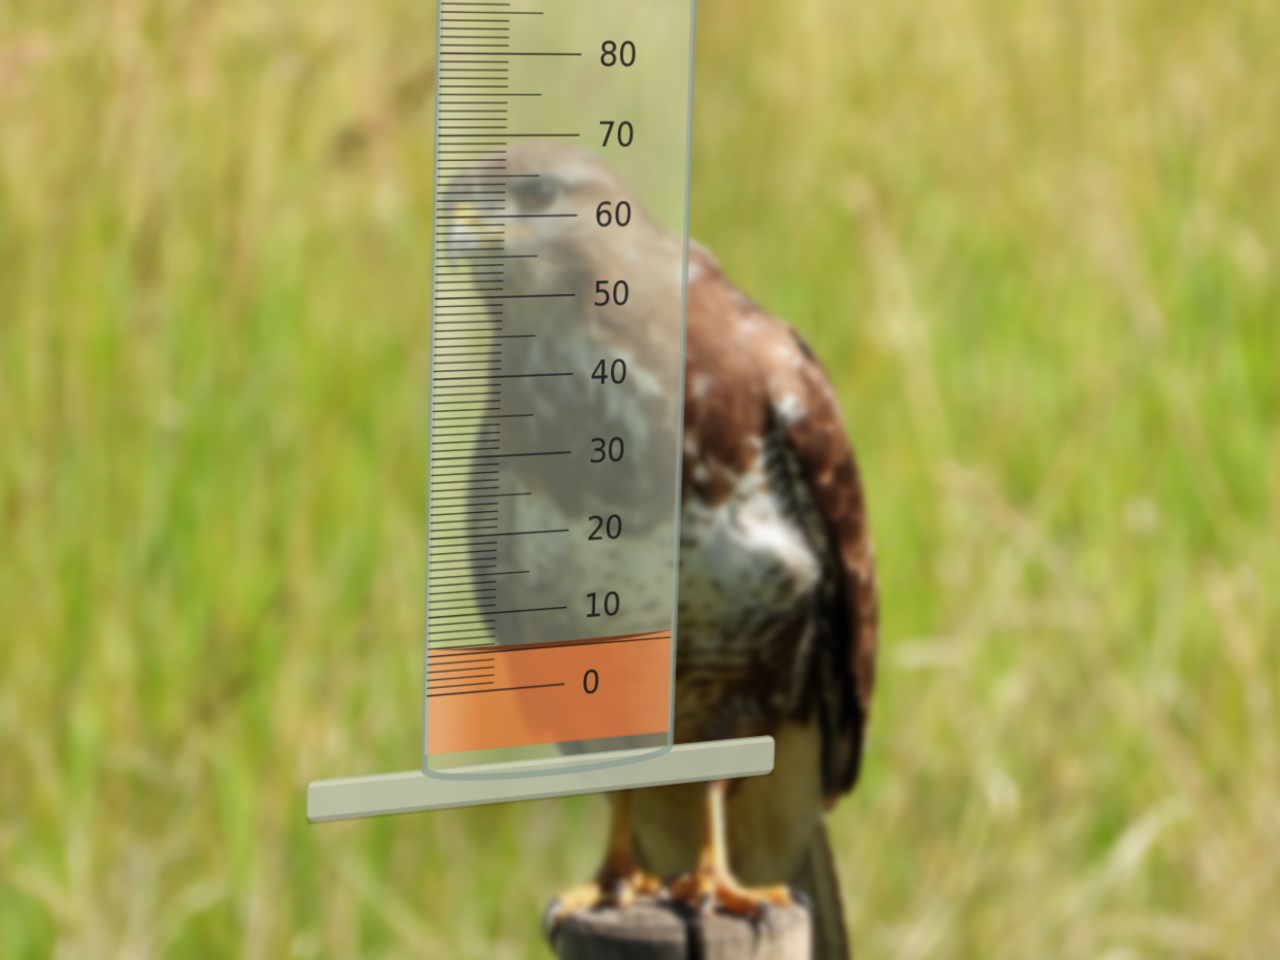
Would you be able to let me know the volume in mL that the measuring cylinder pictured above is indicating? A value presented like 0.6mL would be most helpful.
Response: 5mL
